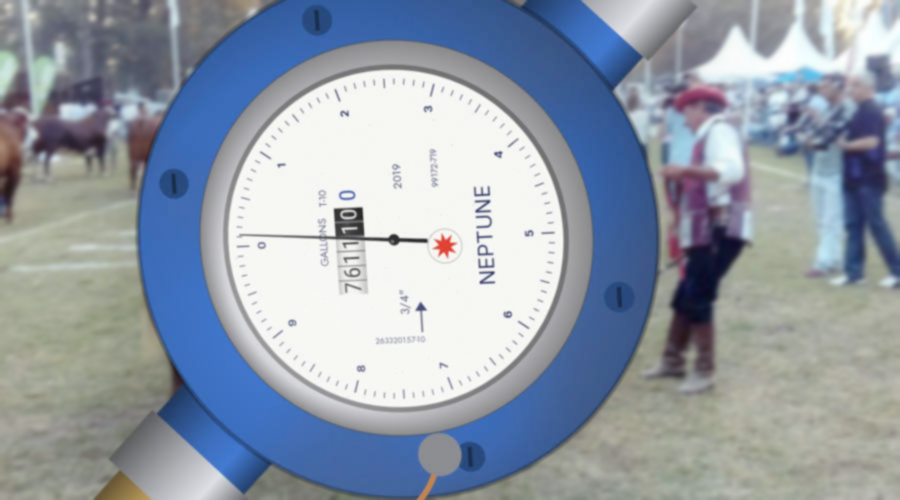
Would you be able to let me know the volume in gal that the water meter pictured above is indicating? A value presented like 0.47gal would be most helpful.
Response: 7611100.1gal
